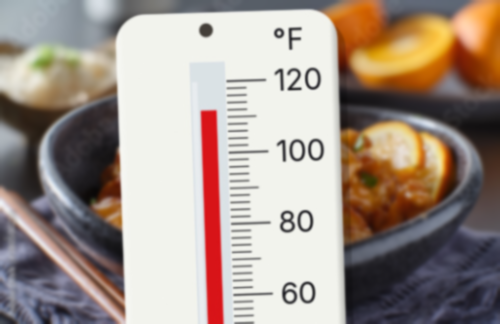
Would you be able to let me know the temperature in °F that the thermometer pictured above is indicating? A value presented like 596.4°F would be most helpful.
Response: 112°F
